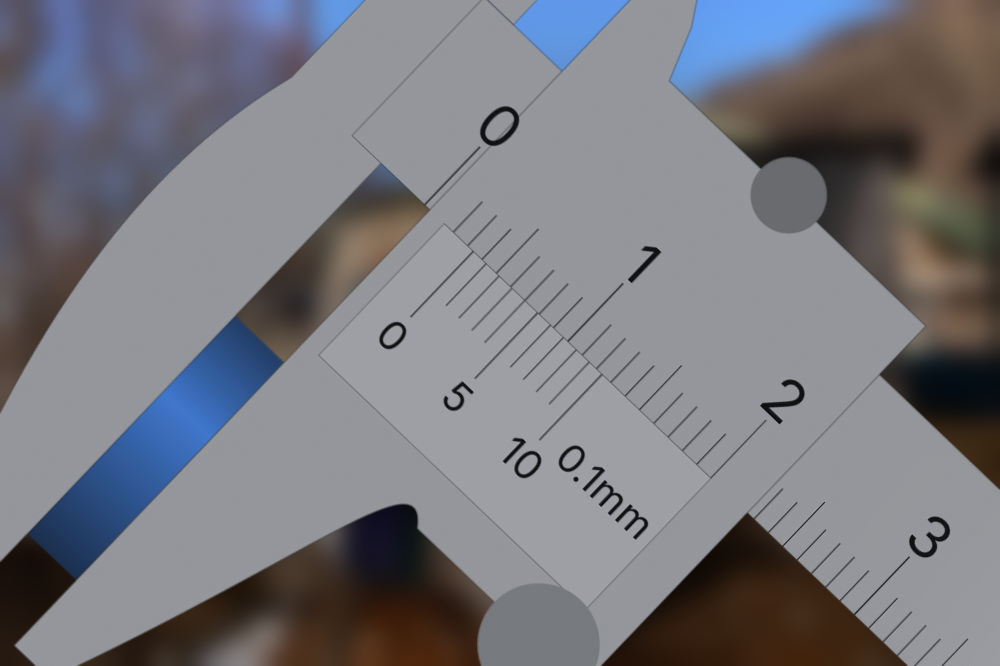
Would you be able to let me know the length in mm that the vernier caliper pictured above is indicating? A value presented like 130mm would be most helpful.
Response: 3.4mm
